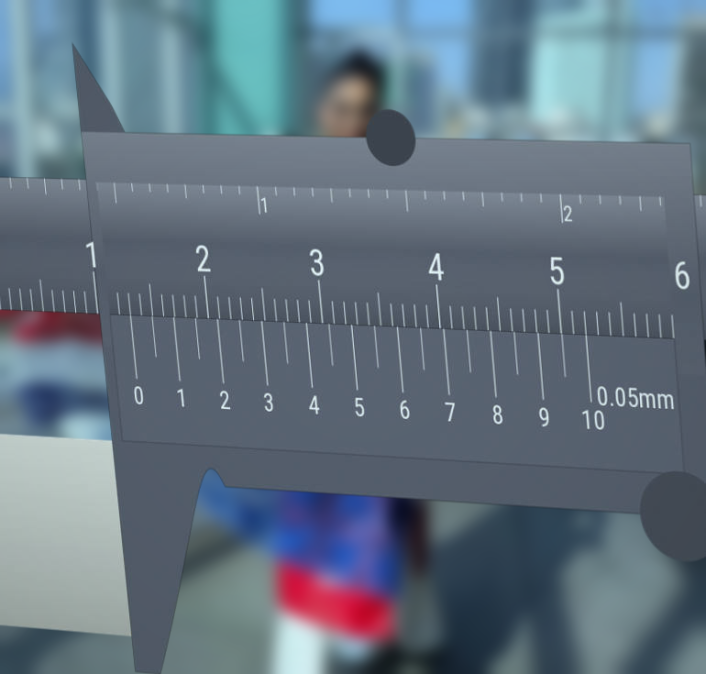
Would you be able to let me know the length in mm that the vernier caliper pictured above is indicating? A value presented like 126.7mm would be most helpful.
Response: 13.0mm
